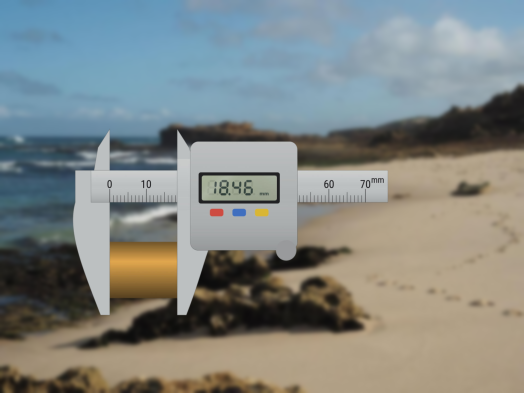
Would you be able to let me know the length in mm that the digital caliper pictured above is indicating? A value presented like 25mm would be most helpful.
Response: 18.46mm
